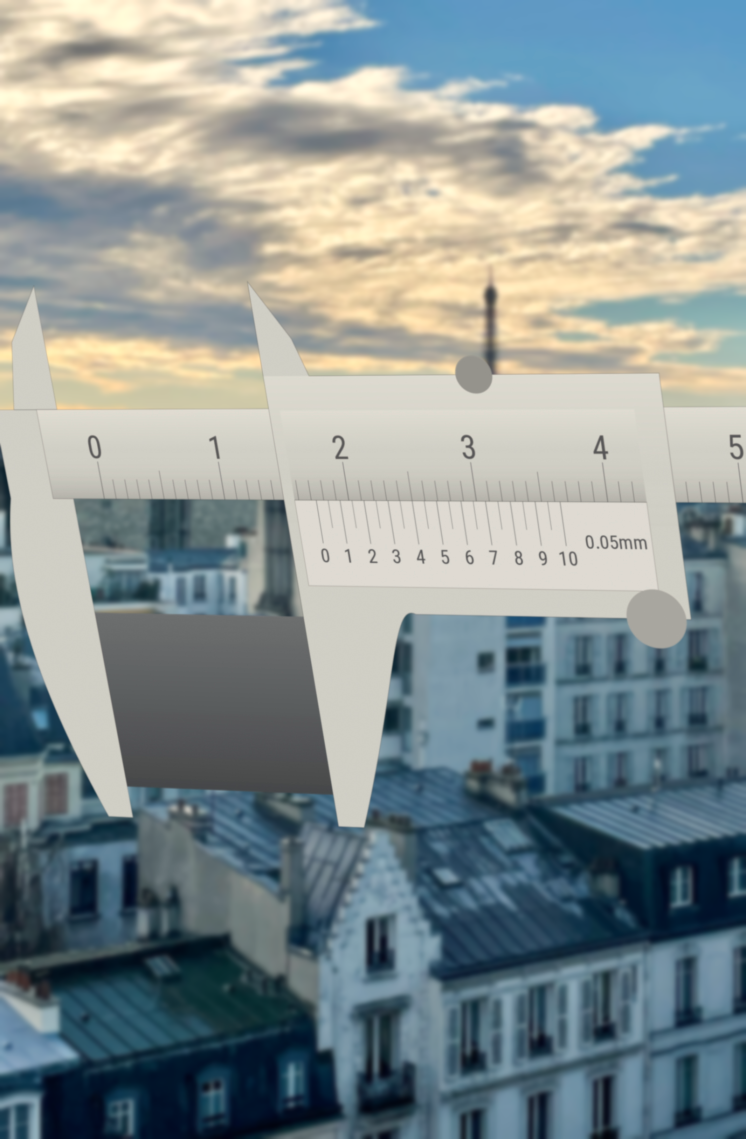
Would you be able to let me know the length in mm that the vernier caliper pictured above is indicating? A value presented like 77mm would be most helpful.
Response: 17.4mm
